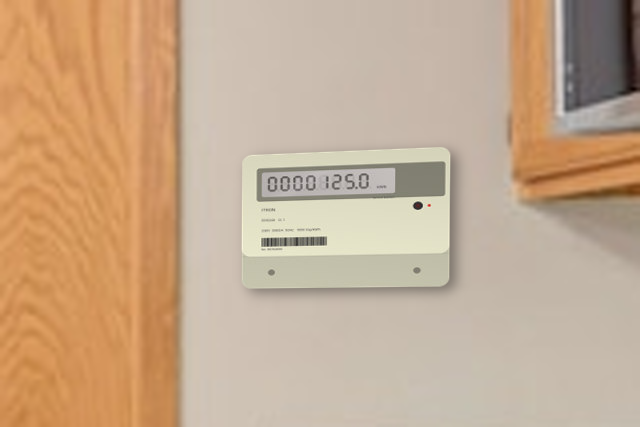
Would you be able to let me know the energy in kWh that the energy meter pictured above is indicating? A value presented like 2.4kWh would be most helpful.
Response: 125.0kWh
